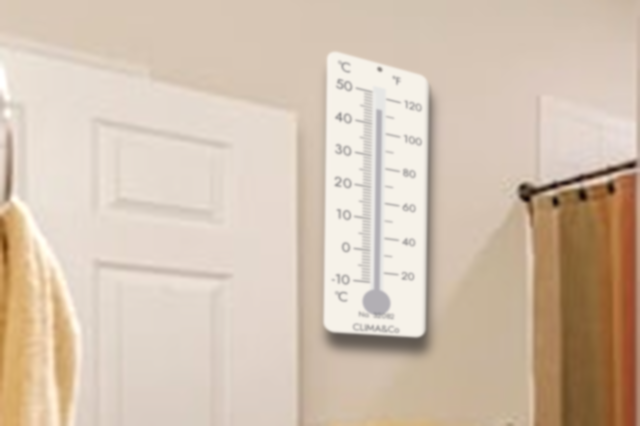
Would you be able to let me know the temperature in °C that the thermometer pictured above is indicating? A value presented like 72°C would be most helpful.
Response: 45°C
